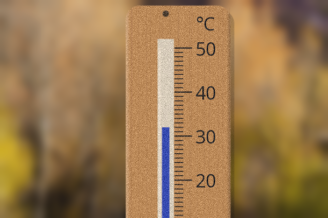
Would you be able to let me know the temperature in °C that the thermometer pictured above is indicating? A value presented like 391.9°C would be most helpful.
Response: 32°C
